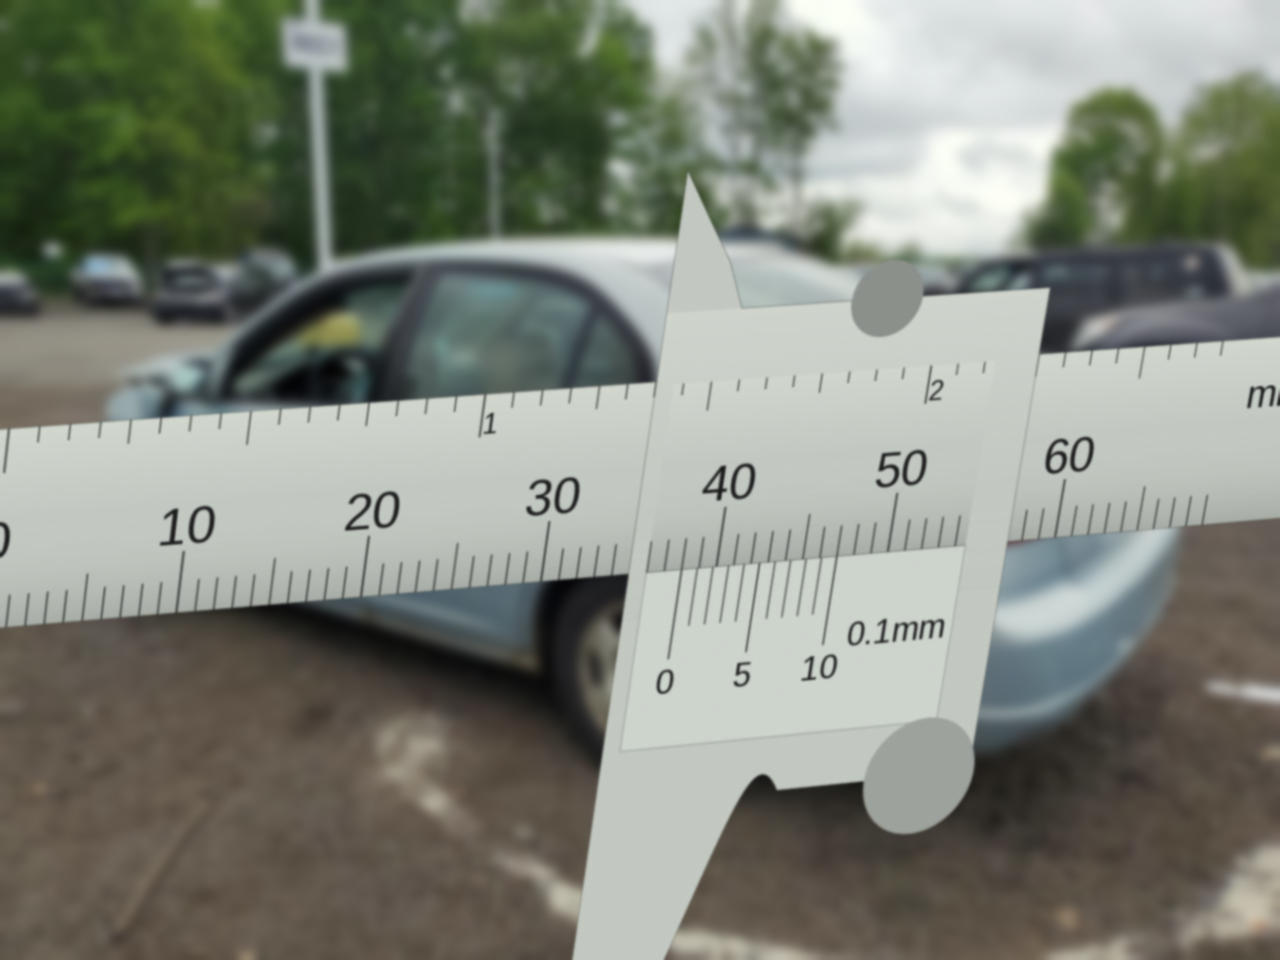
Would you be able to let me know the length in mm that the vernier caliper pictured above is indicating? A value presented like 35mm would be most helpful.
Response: 38.0mm
